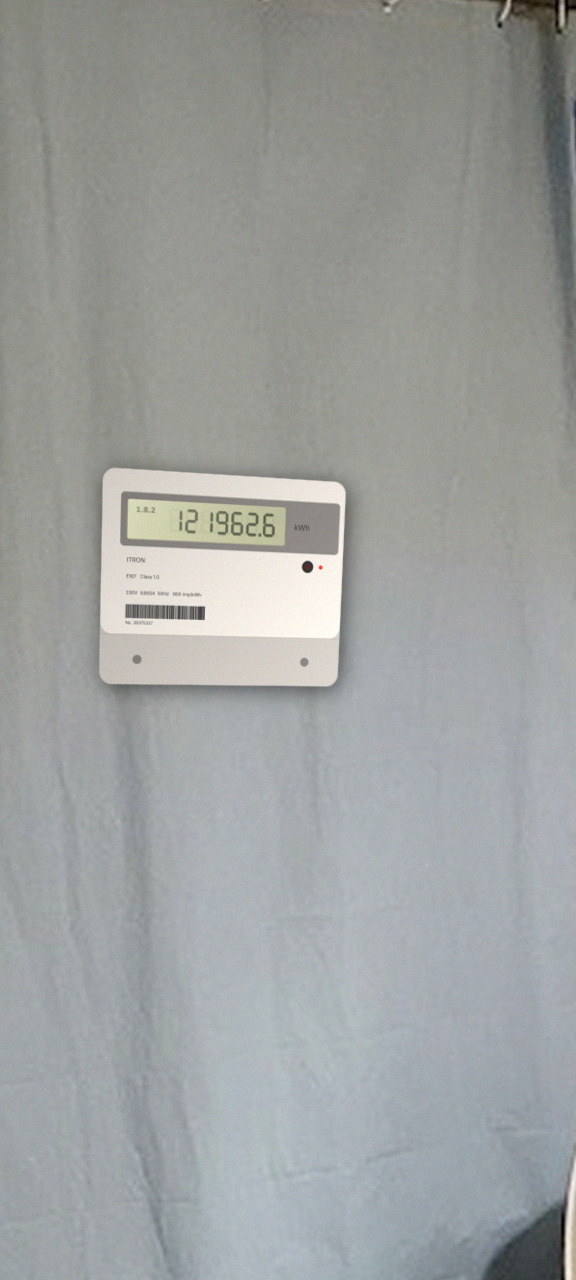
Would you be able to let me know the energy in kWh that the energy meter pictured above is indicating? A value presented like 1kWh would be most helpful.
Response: 121962.6kWh
